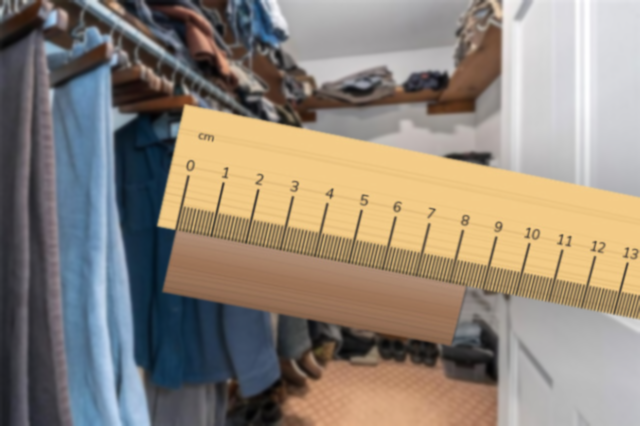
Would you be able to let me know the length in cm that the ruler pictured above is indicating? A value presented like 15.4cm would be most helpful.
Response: 8.5cm
